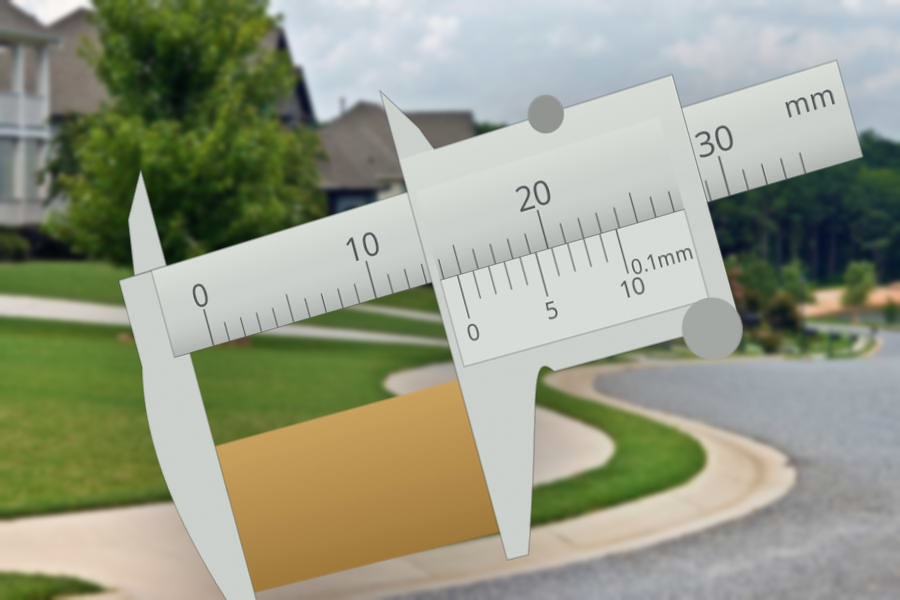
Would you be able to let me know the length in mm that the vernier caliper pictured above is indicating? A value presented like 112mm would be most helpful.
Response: 14.8mm
